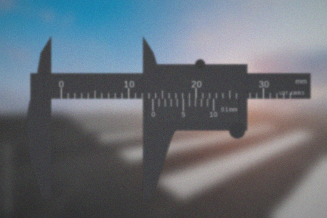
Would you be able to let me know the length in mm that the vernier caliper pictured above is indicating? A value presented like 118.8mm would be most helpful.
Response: 13.6mm
